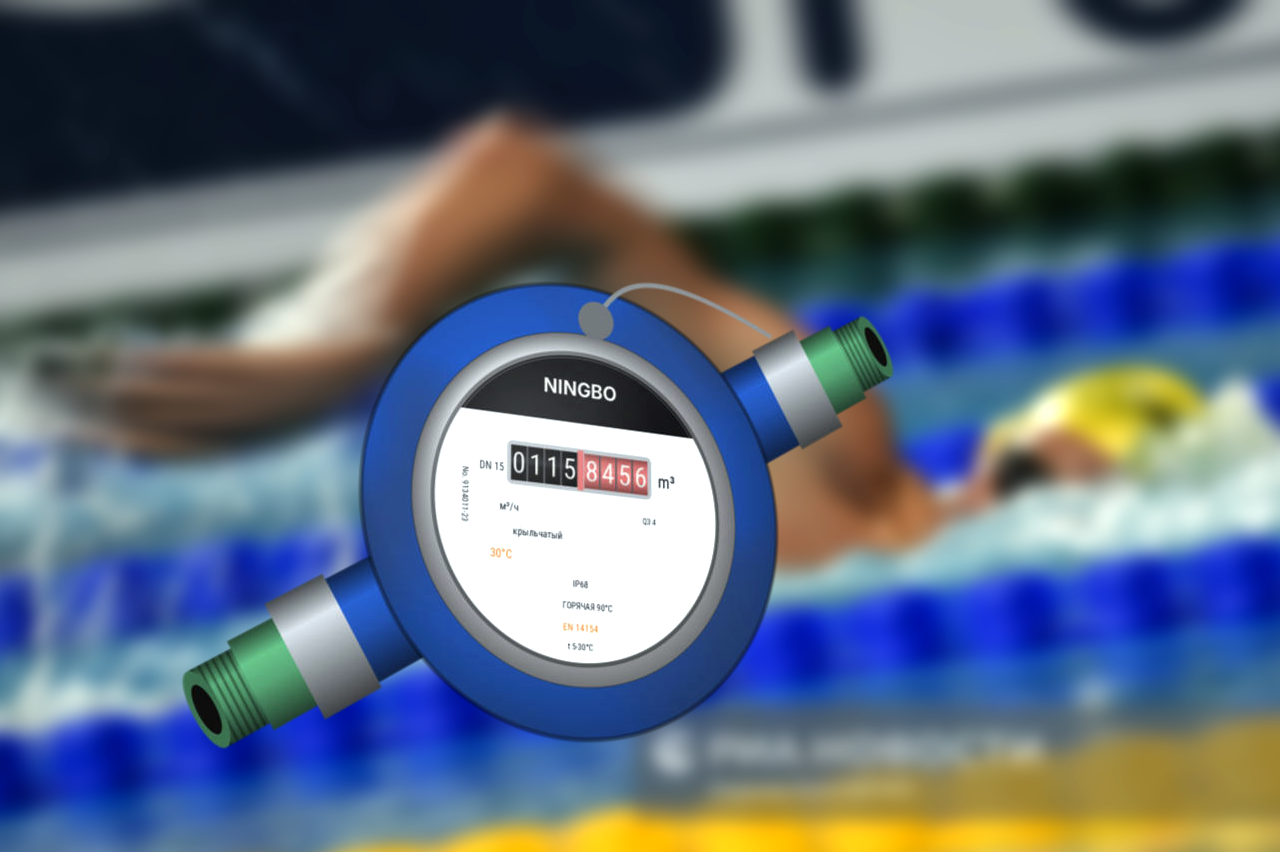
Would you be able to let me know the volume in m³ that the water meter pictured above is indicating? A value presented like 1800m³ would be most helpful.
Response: 115.8456m³
